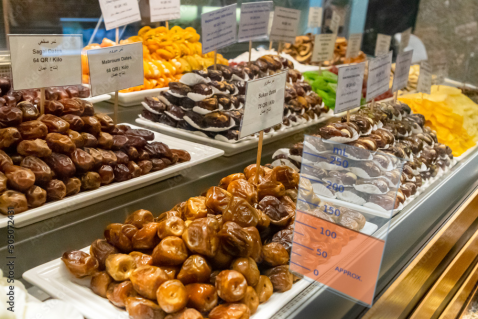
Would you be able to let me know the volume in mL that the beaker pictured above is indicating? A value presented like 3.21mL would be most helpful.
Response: 125mL
